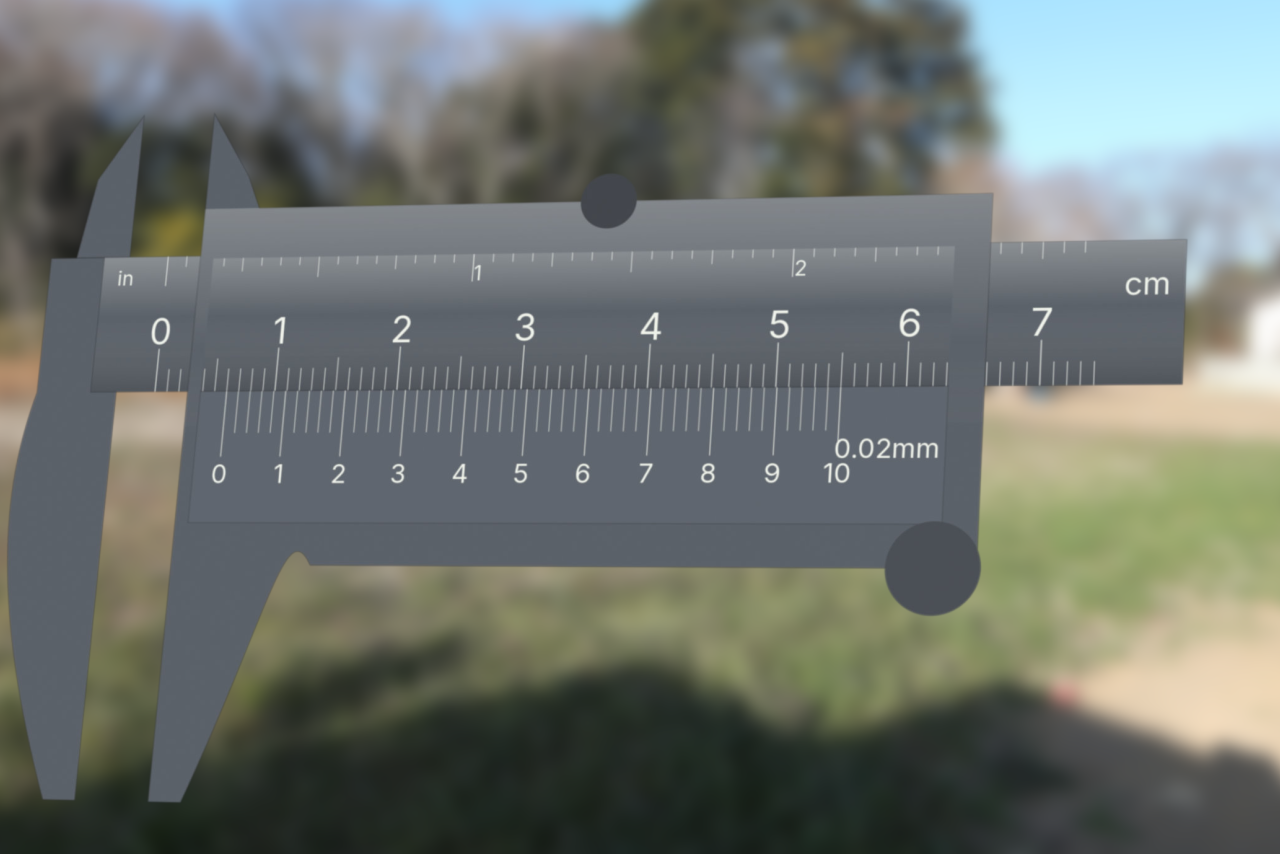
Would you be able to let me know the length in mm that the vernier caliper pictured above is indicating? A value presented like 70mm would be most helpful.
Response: 6.0mm
